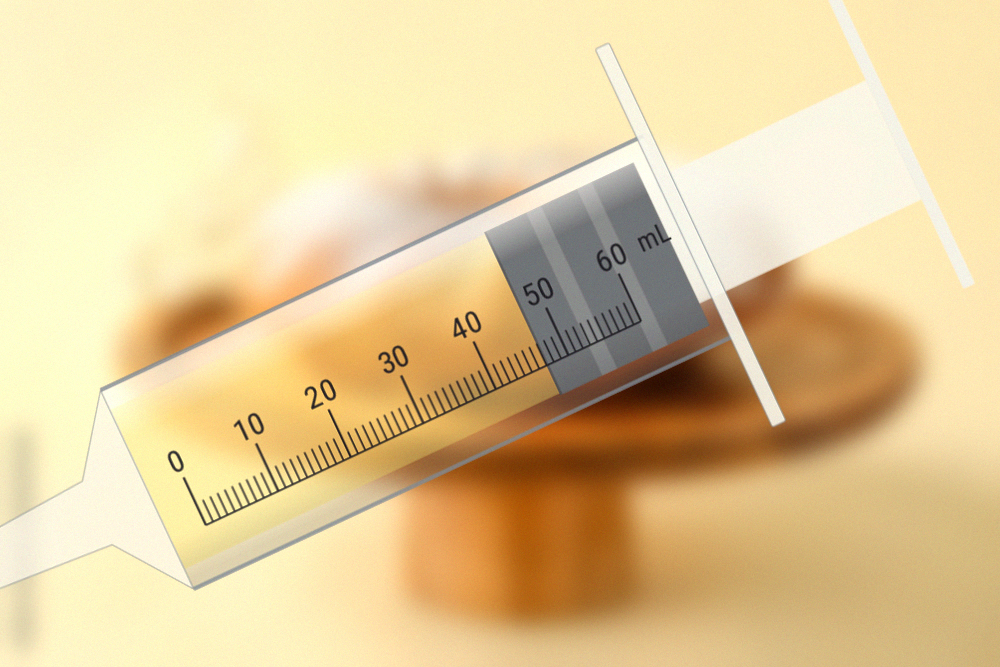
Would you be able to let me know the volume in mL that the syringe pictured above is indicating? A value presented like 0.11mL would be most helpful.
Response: 47mL
